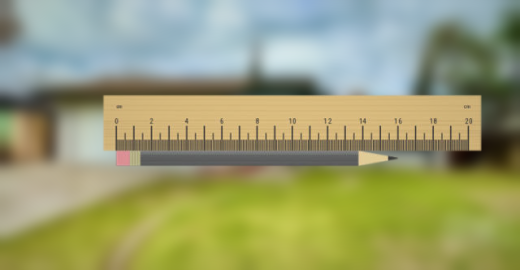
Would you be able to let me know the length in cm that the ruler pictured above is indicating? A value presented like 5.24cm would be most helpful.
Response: 16cm
